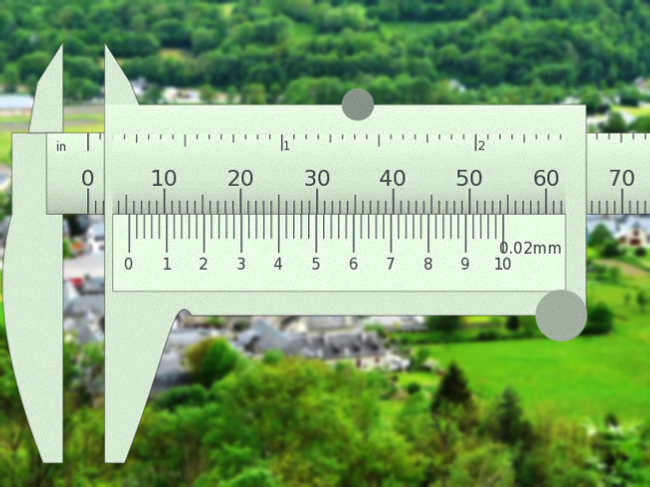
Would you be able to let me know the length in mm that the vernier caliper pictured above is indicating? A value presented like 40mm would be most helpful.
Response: 5.4mm
